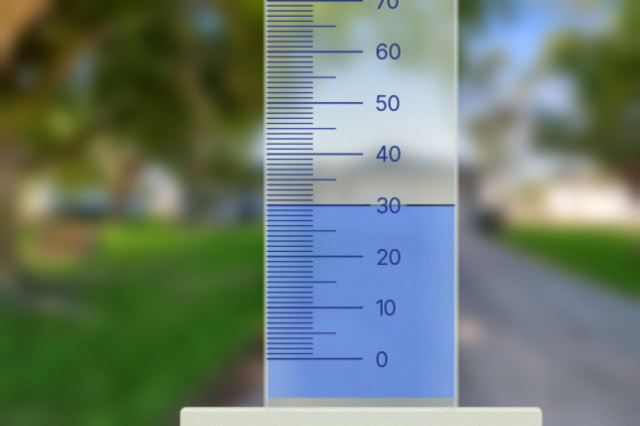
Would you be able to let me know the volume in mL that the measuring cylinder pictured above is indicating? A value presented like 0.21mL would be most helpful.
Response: 30mL
